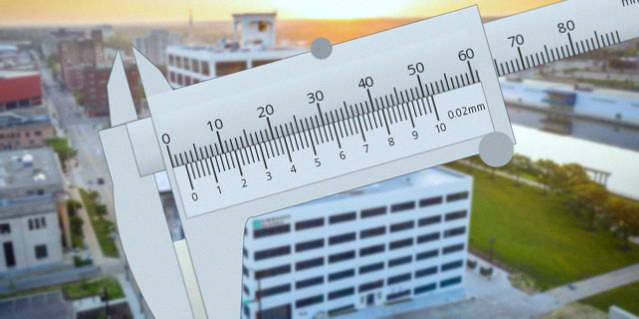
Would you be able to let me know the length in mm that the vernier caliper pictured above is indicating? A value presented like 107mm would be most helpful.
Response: 2.5mm
